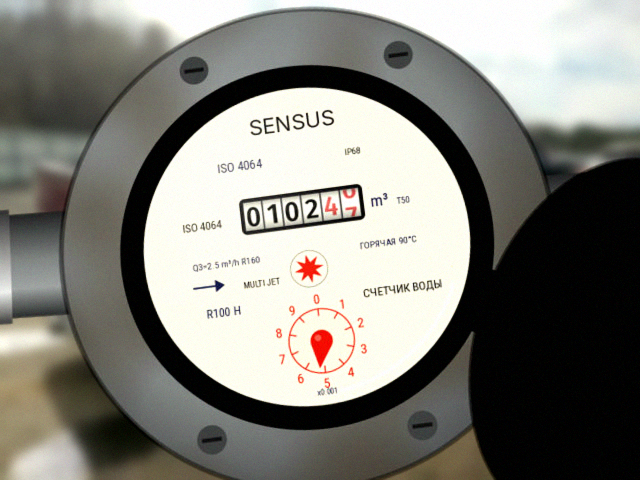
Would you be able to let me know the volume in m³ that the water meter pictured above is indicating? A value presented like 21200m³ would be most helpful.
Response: 102.465m³
